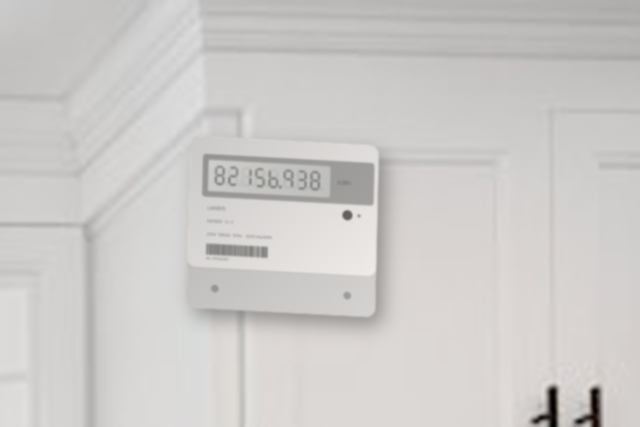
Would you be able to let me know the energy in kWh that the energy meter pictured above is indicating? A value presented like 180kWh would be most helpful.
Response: 82156.938kWh
